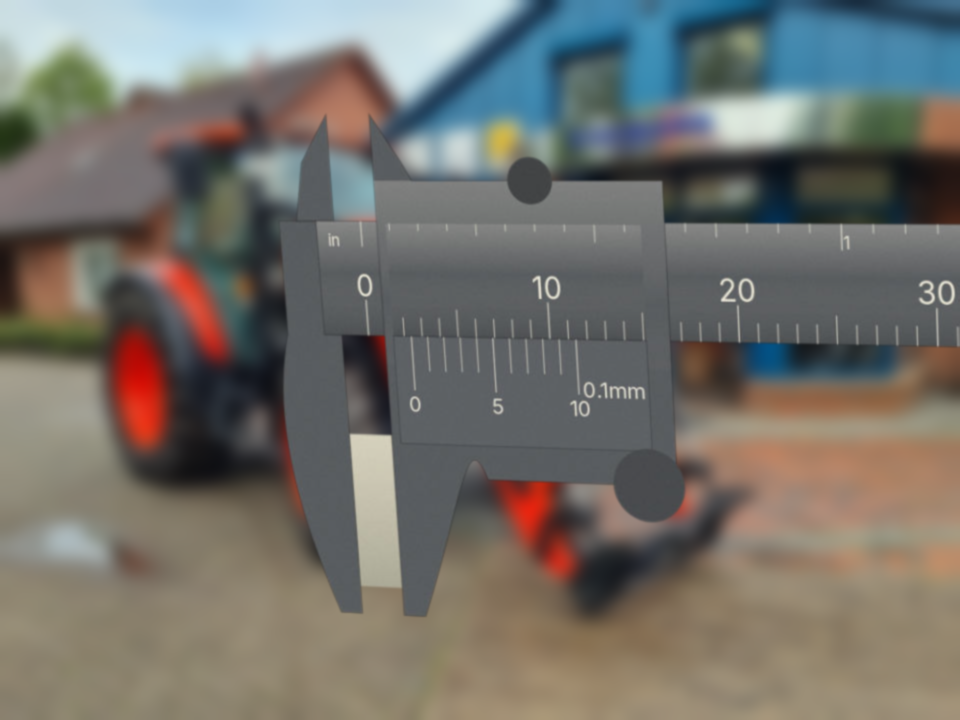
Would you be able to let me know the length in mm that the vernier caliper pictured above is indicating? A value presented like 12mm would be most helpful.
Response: 2.4mm
